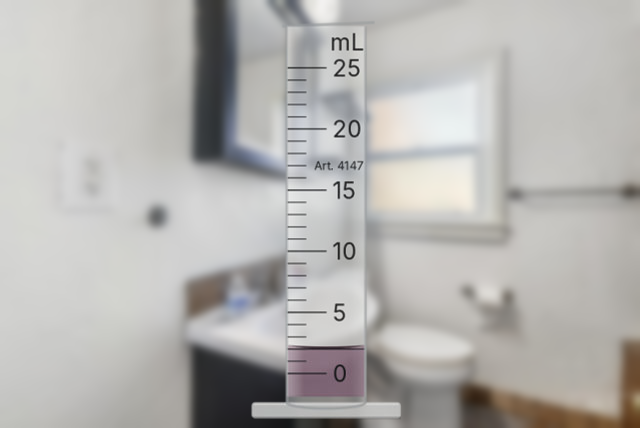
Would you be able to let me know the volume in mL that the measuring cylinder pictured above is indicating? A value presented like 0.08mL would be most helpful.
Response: 2mL
